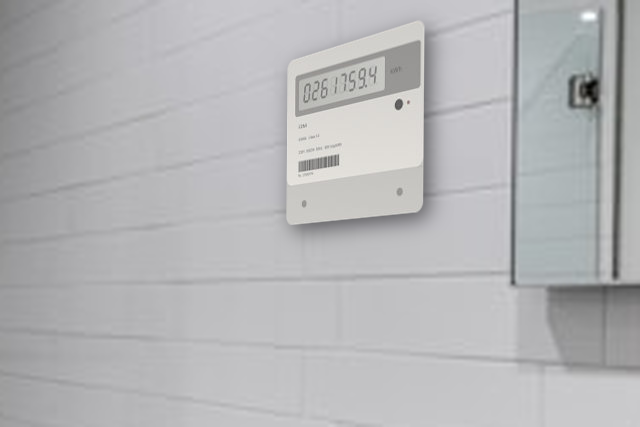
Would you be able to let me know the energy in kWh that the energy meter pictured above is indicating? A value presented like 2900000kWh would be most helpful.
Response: 261759.4kWh
